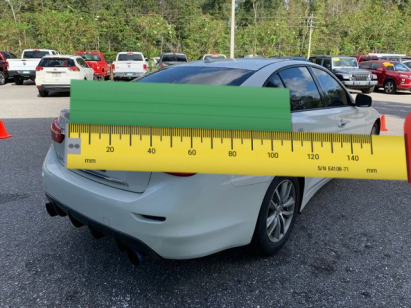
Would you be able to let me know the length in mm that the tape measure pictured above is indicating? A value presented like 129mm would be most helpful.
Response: 110mm
